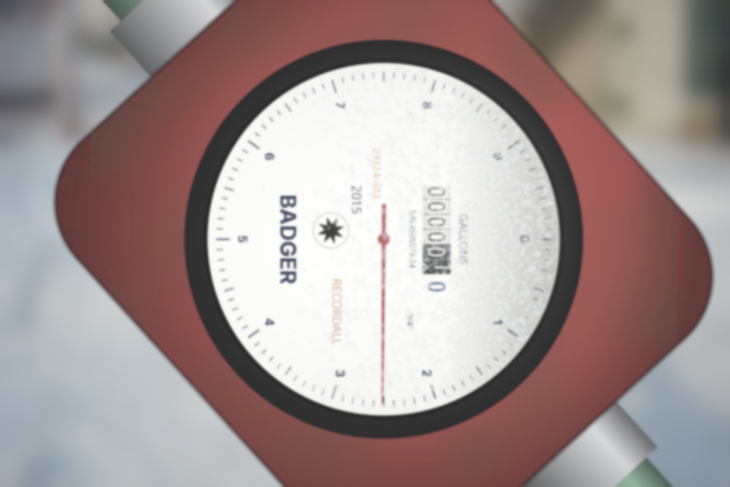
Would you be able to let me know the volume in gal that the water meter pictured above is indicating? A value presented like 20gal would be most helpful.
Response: 12.5gal
